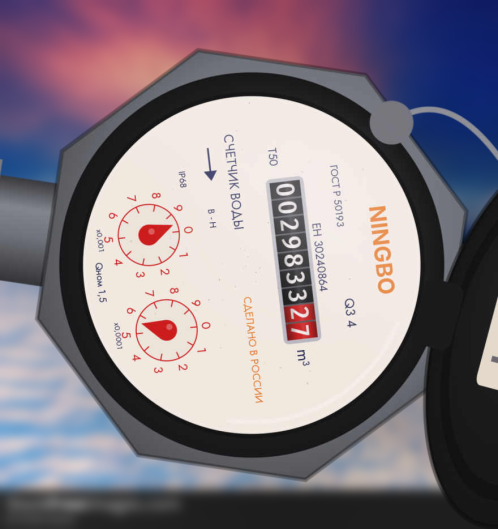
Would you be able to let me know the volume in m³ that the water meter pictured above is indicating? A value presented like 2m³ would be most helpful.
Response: 29833.2695m³
